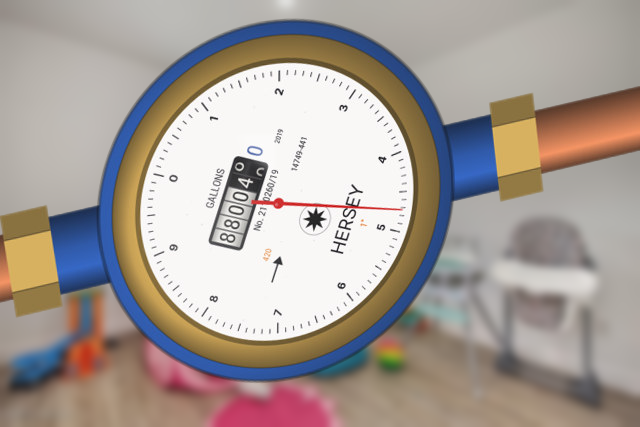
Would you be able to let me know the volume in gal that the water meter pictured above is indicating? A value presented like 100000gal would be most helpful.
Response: 8800484.7gal
